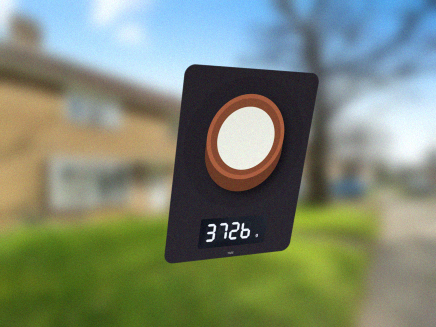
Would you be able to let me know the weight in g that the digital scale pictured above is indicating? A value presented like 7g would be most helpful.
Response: 3726g
